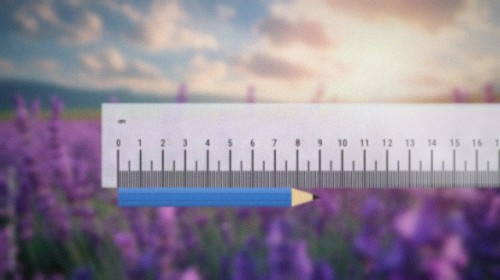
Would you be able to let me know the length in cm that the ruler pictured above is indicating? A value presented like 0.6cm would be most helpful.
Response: 9cm
